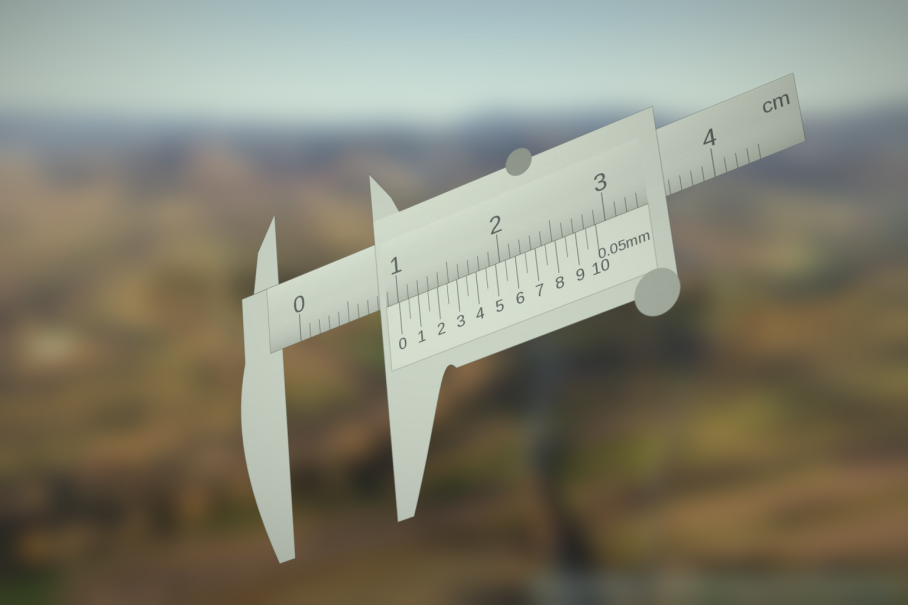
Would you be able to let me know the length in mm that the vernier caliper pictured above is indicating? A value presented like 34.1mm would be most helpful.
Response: 10.1mm
